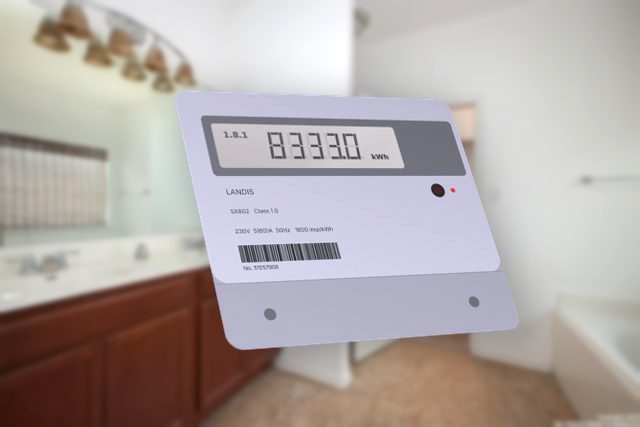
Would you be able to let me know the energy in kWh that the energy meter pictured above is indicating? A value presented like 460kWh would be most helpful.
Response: 8333.0kWh
